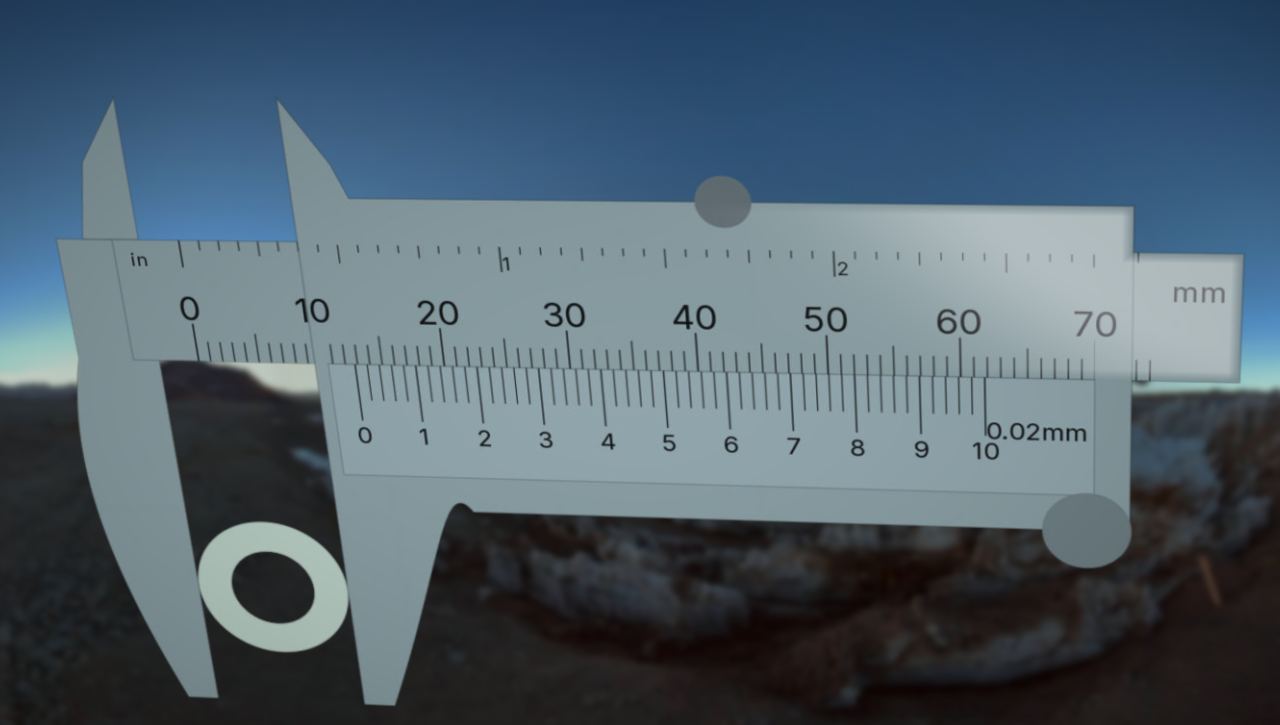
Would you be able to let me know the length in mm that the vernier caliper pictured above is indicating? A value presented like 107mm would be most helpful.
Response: 12.8mm
